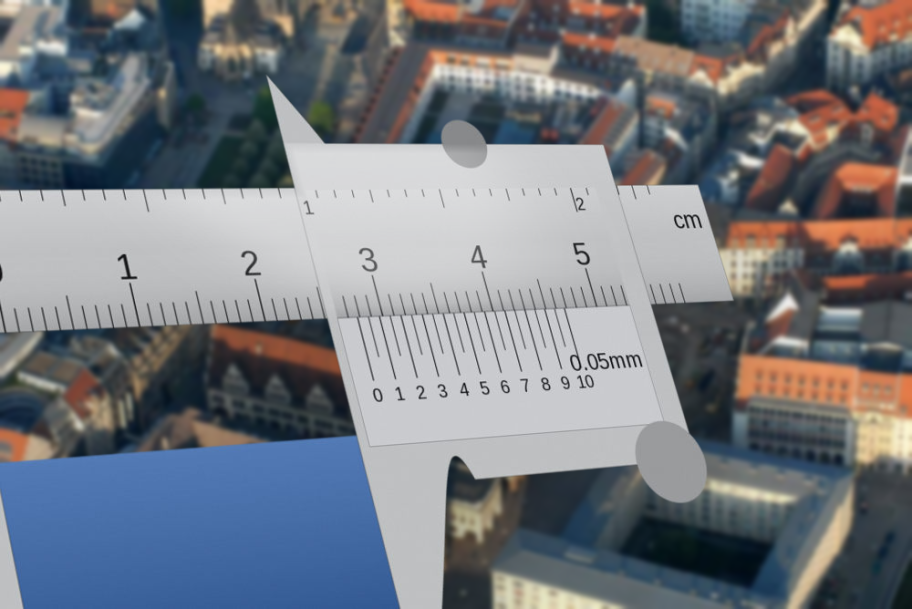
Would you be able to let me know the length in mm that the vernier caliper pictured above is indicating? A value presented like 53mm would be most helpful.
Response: 27.8mm
